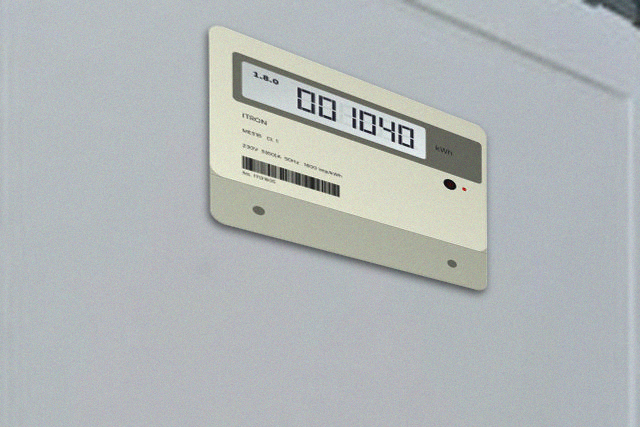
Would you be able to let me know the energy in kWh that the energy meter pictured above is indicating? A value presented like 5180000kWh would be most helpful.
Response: 1040kWh
